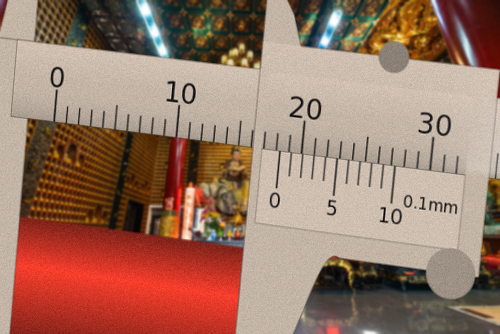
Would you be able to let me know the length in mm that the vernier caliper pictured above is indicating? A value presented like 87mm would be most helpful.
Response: 18.3mm
